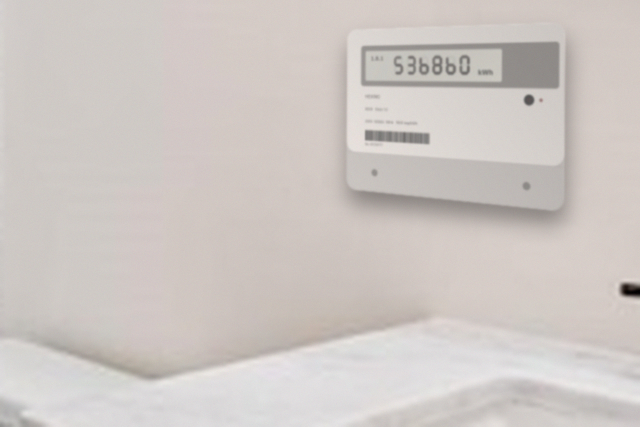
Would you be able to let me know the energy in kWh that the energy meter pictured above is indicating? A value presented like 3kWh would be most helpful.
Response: 536860kWh
